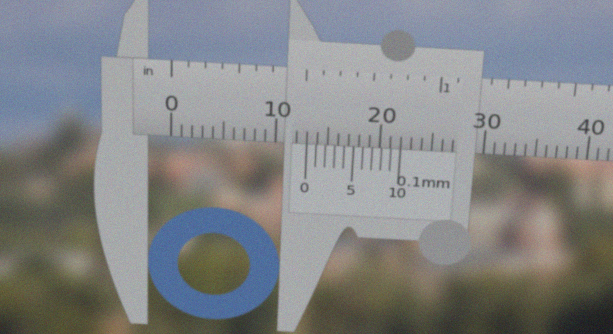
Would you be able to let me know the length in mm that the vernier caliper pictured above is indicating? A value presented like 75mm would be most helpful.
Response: 13.0mm
